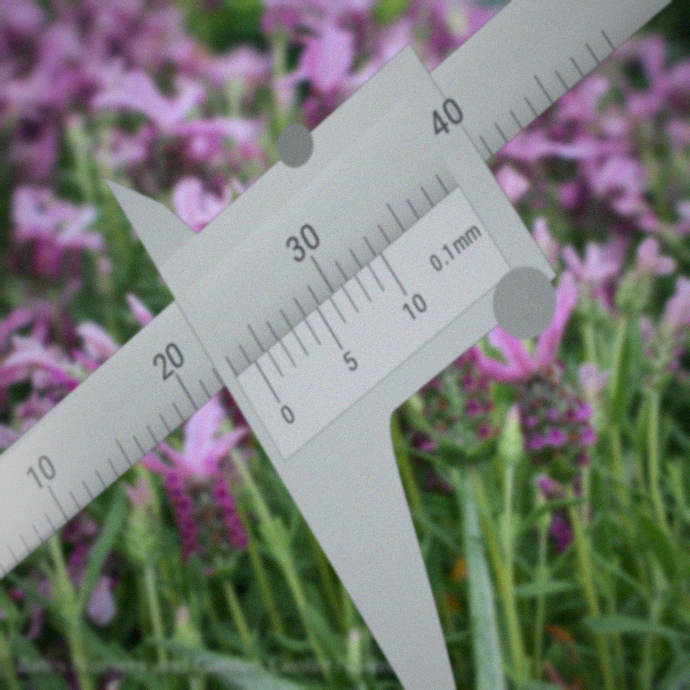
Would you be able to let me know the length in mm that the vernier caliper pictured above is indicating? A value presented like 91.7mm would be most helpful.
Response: 24.3mm
